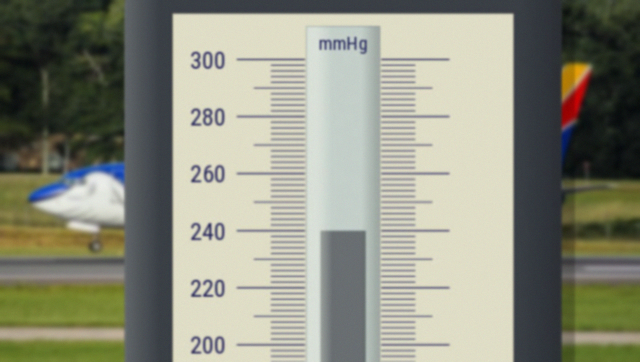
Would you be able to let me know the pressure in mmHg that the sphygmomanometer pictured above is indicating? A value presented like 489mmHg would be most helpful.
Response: 240mmHg
